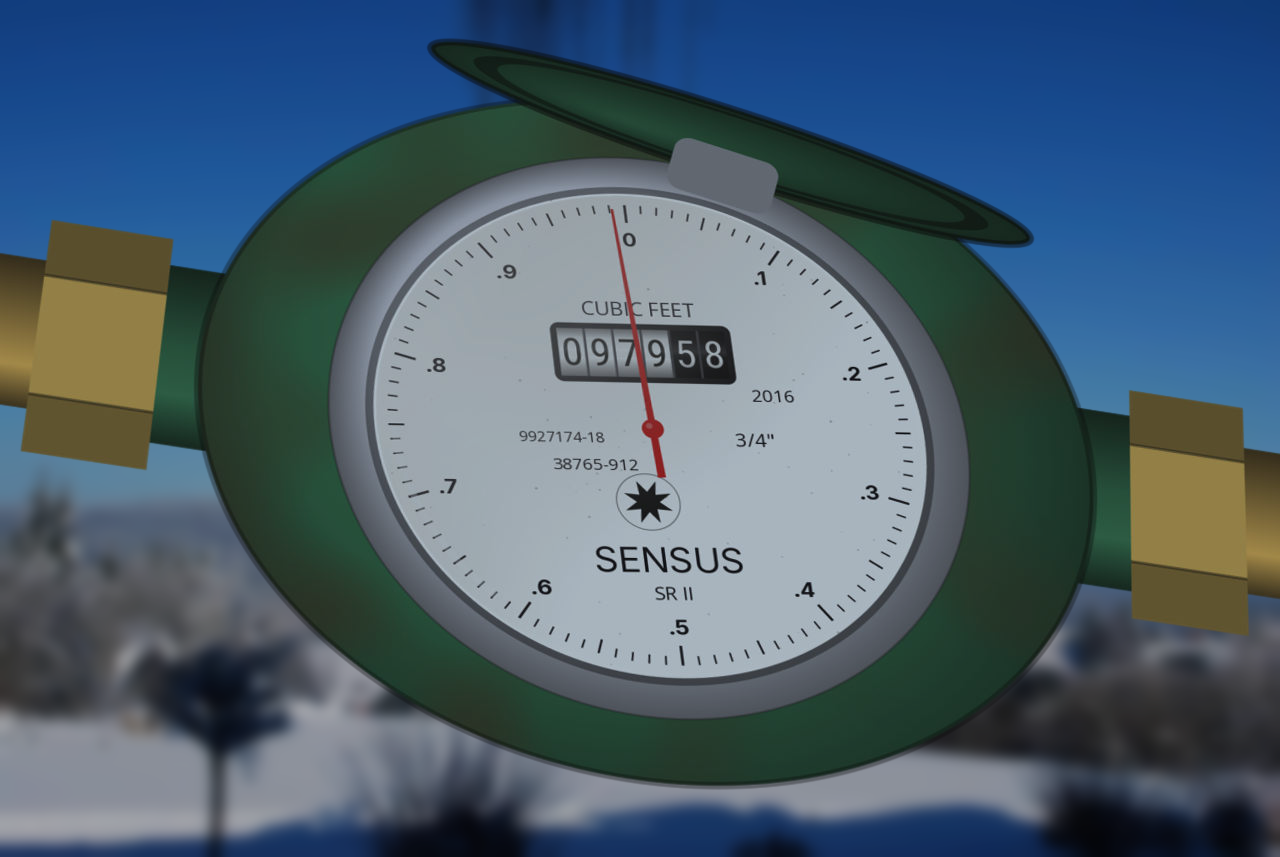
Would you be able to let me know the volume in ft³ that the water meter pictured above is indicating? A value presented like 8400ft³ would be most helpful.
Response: 97957.99ft³
